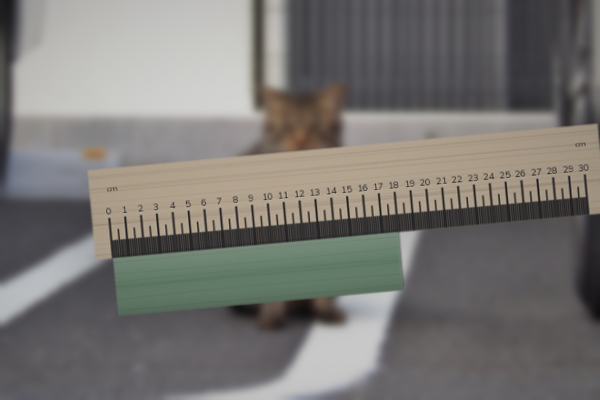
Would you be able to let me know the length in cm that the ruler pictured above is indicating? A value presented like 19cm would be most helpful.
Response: 18cm
